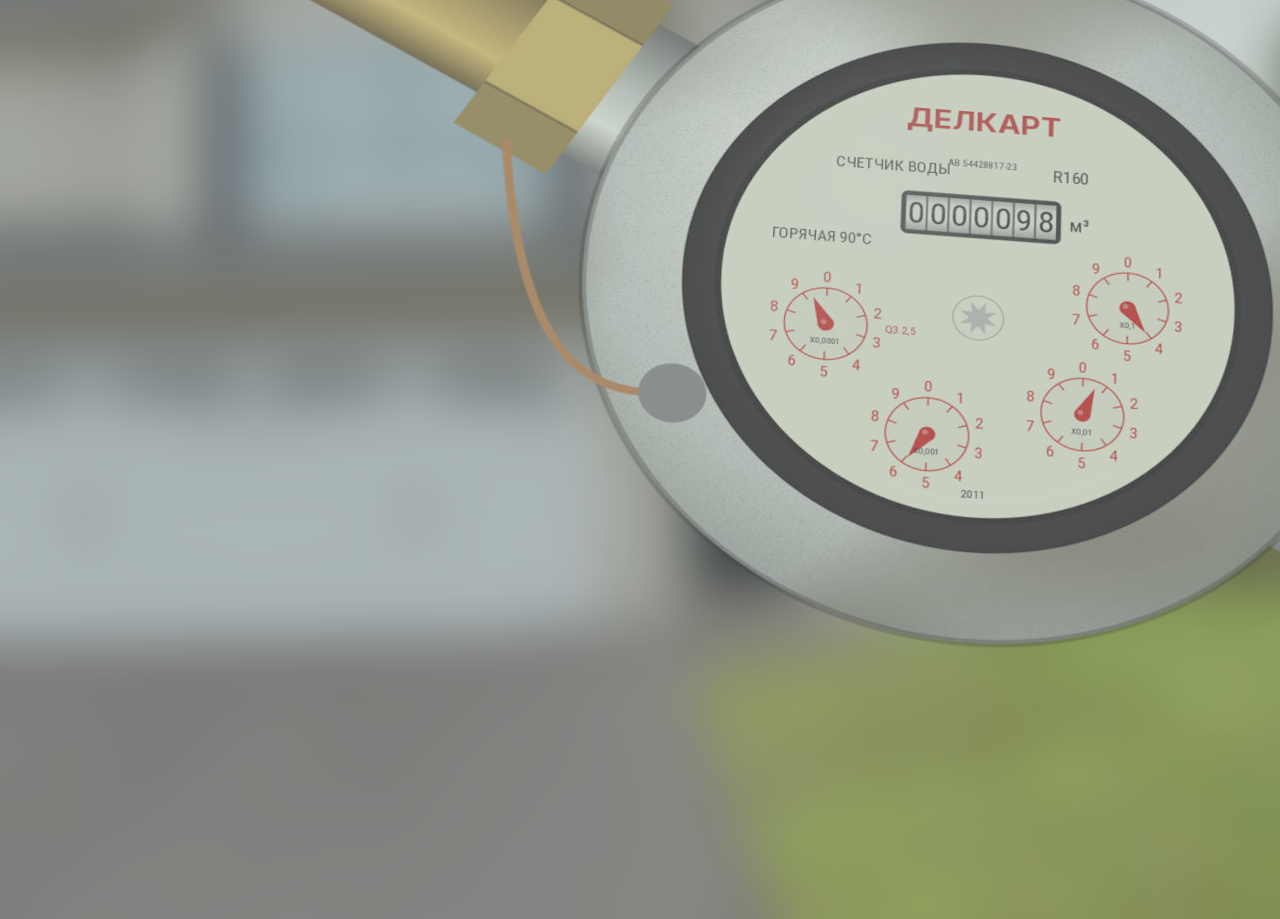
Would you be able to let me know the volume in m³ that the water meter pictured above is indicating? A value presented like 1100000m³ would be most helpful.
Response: 98.4059m³
